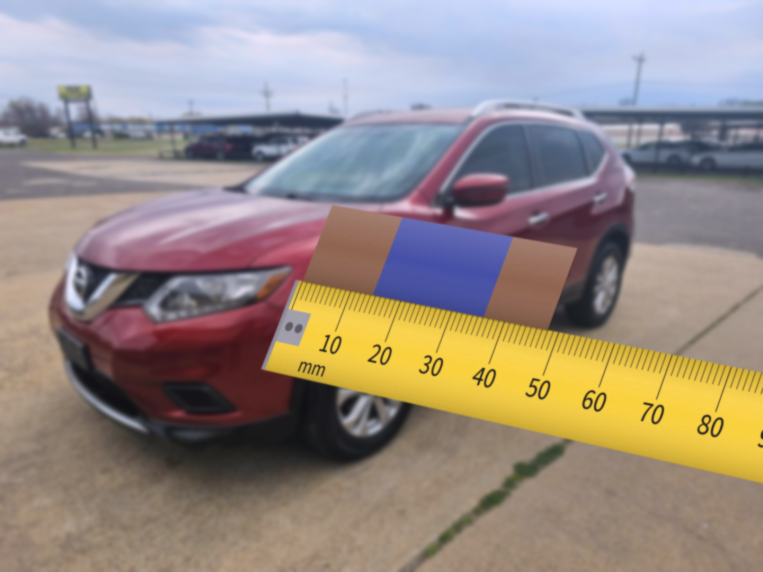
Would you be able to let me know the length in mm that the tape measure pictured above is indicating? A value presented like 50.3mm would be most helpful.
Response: 48mm
